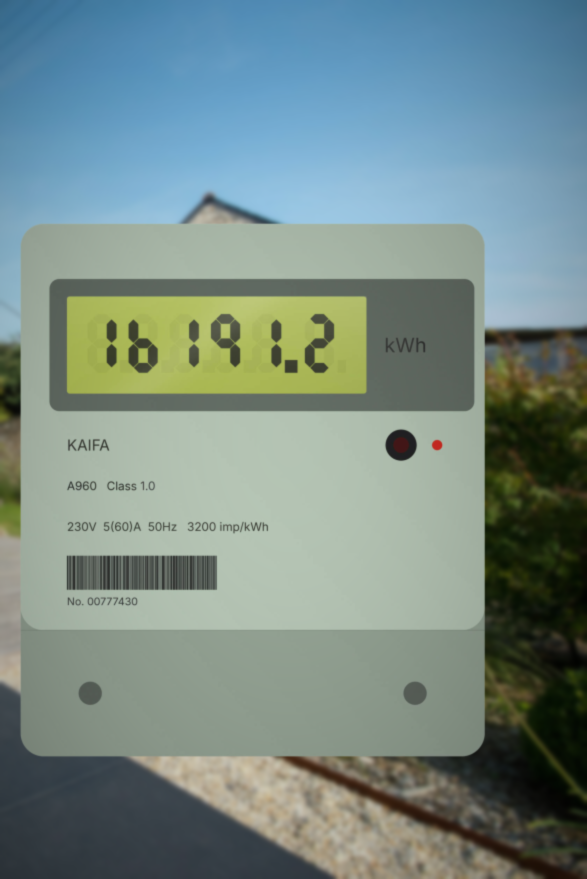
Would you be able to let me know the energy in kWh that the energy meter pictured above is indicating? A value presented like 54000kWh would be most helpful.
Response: 16191.2kWh
